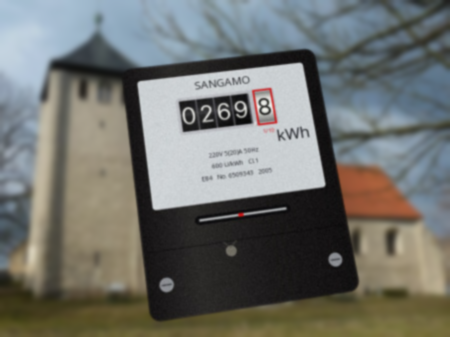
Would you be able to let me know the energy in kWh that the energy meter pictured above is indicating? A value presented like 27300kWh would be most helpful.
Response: 269.8kWh
